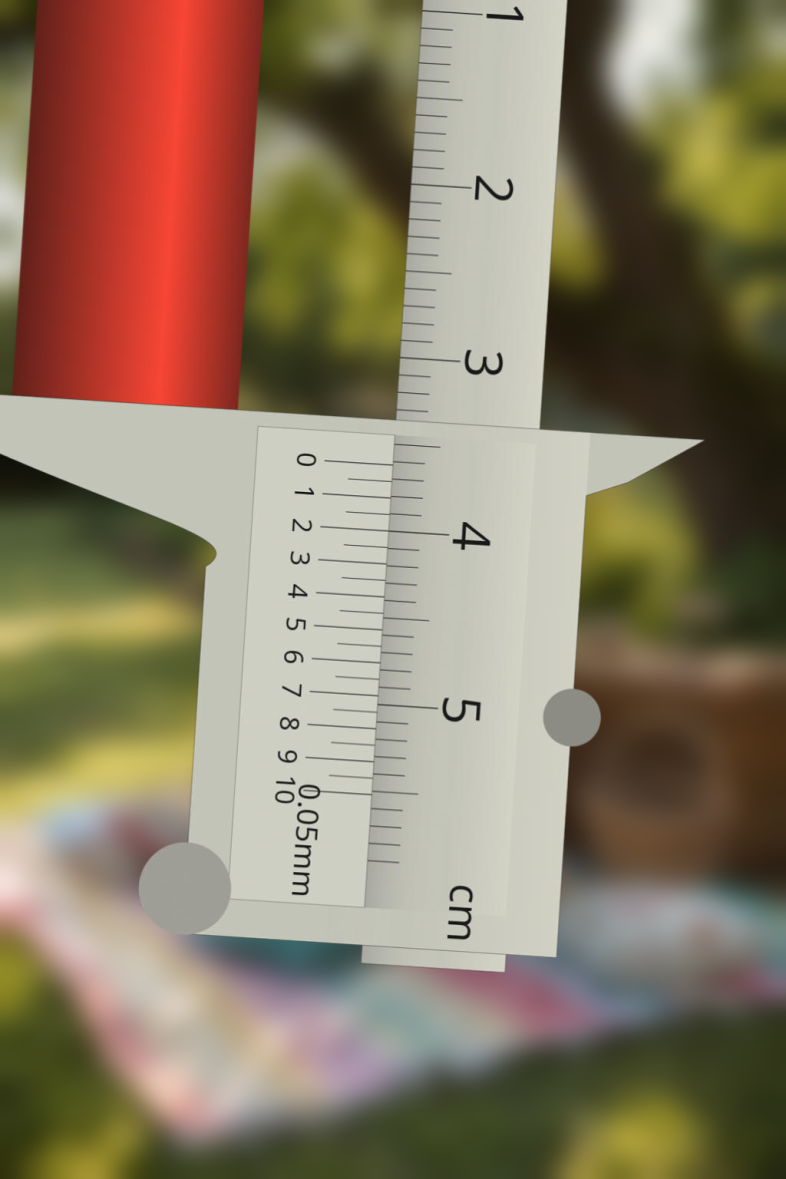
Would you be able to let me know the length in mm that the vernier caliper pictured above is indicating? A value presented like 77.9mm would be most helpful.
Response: 36.2mm
